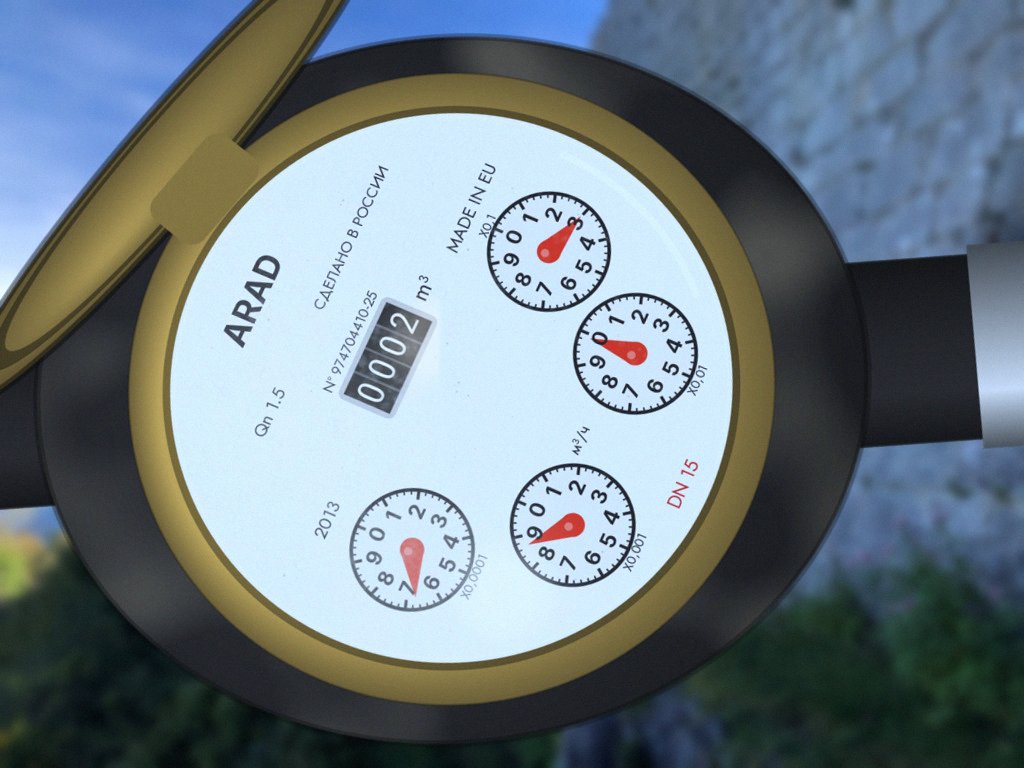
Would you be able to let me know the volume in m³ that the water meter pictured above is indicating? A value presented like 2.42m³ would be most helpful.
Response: 2.2986m³
